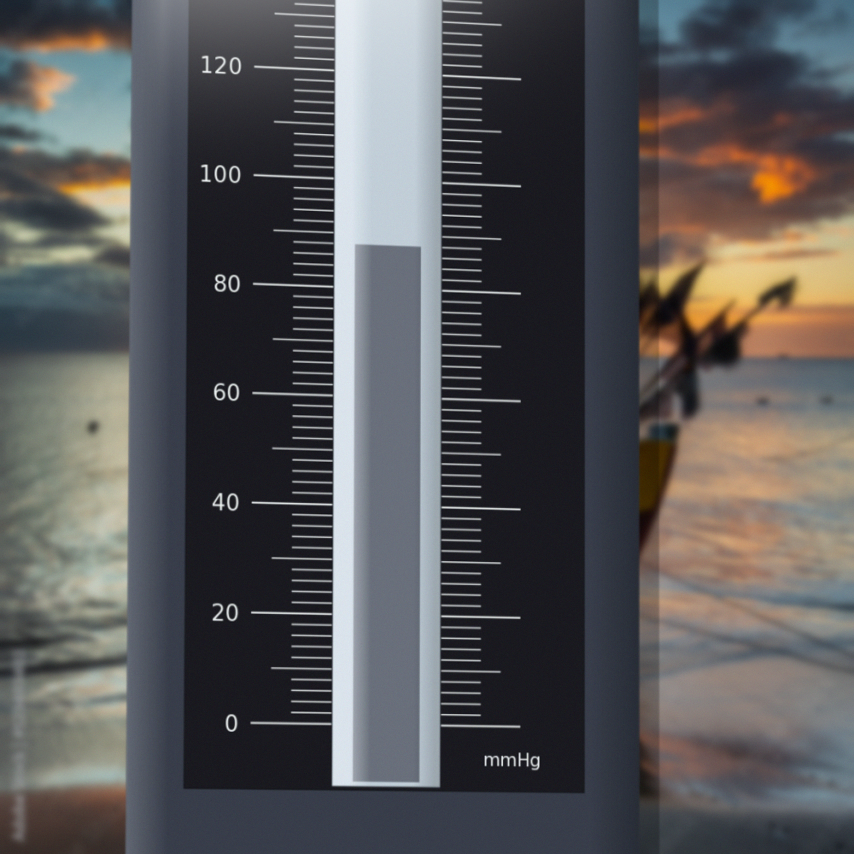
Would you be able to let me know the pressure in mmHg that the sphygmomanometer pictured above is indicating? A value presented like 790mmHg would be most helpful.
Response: 88mmHg
